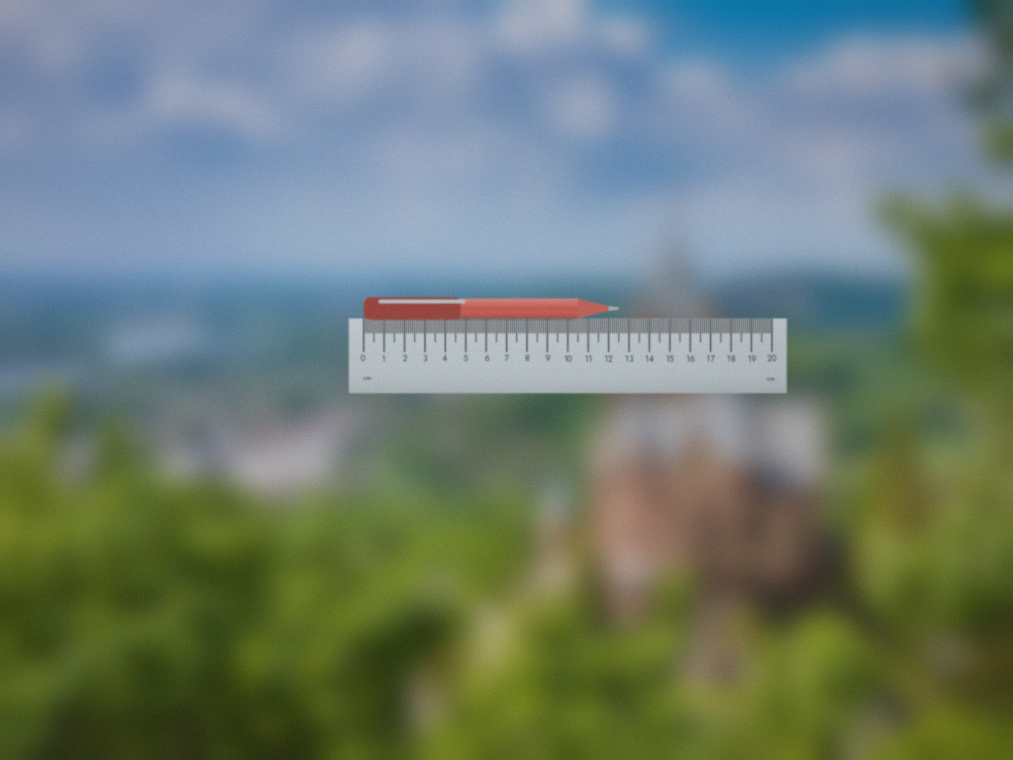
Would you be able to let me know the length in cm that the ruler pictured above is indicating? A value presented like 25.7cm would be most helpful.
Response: 12.5cm
